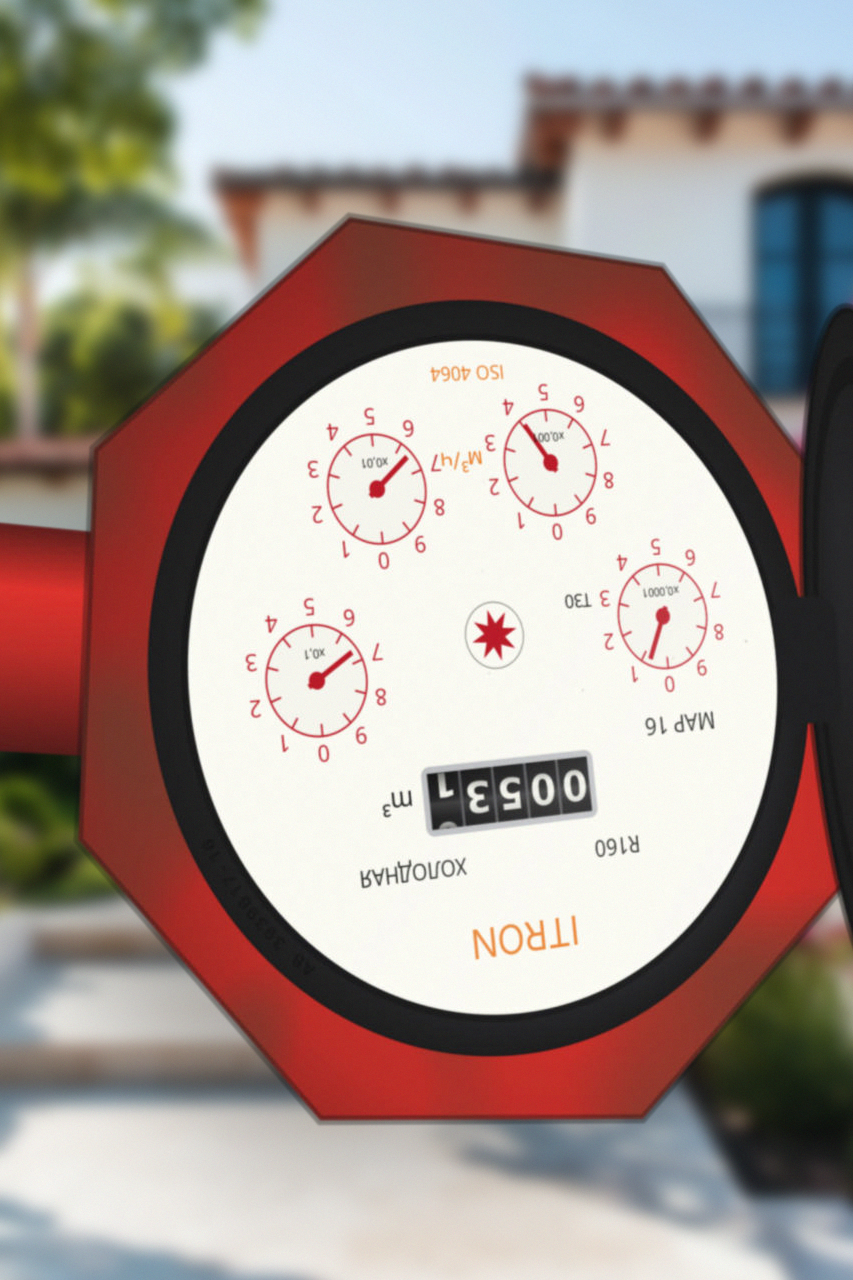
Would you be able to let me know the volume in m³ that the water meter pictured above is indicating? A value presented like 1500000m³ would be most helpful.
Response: 530.6640m³
